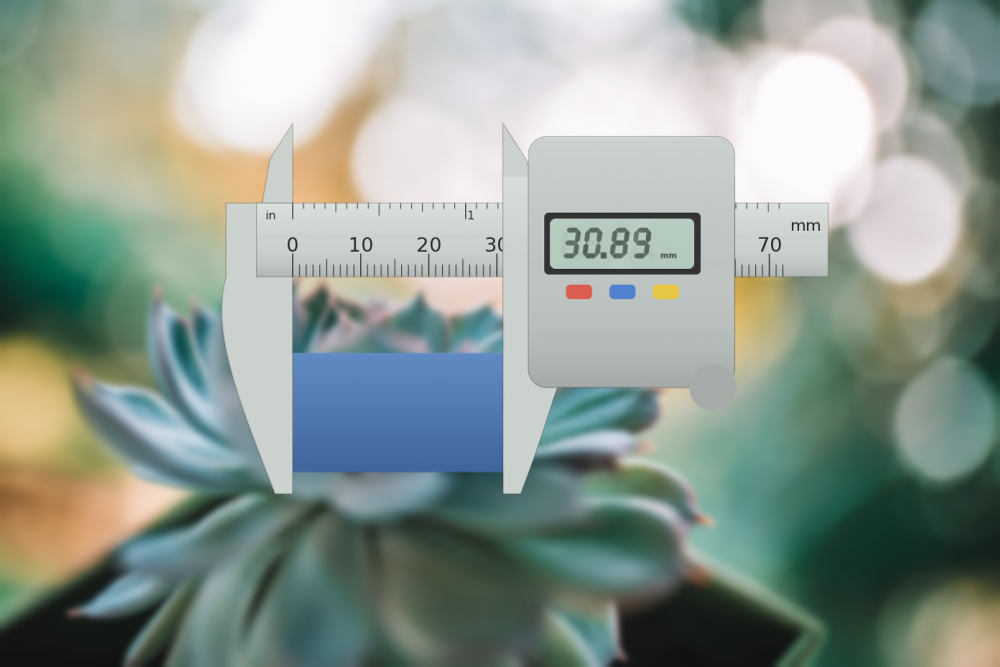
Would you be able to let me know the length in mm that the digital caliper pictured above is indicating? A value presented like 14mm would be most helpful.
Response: 30.89mm
